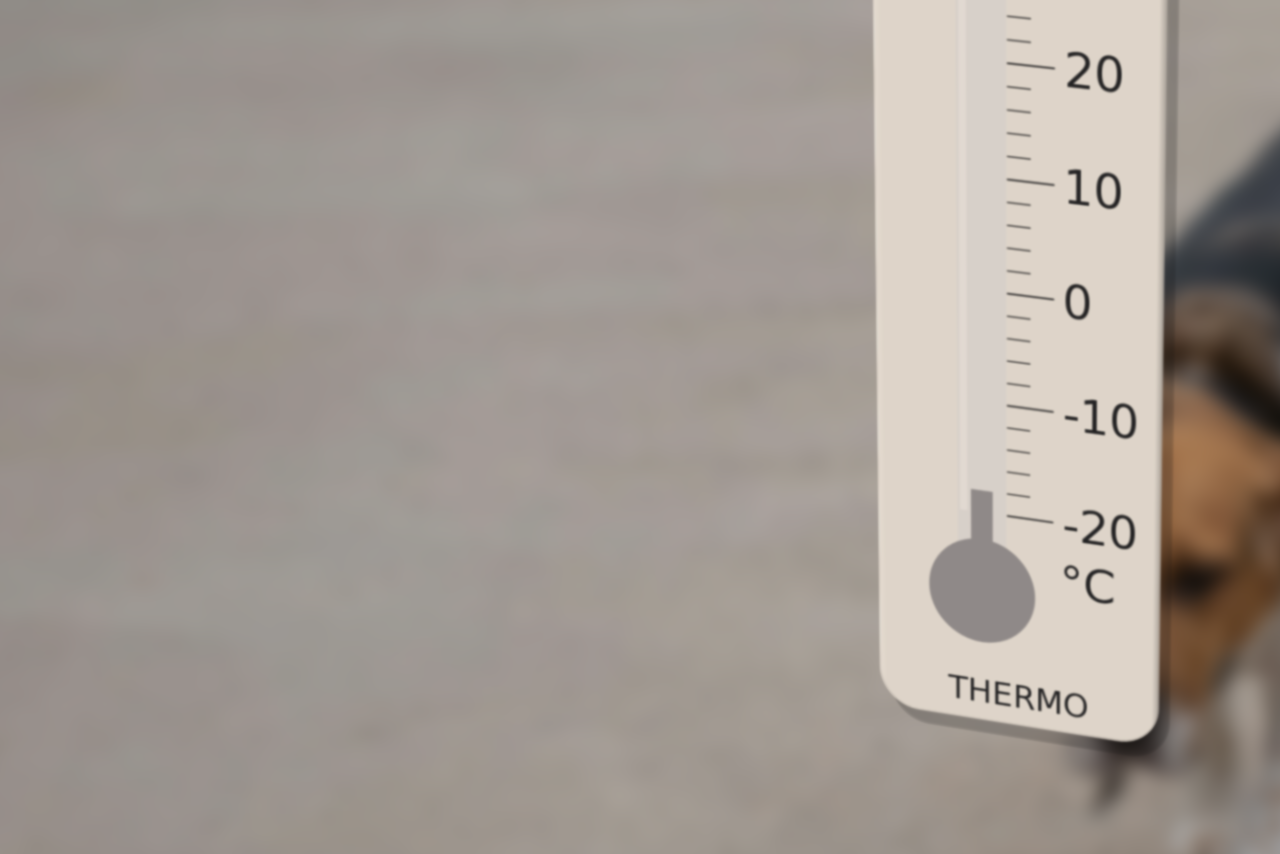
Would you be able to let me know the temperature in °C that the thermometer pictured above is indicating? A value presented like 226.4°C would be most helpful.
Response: -18°C
